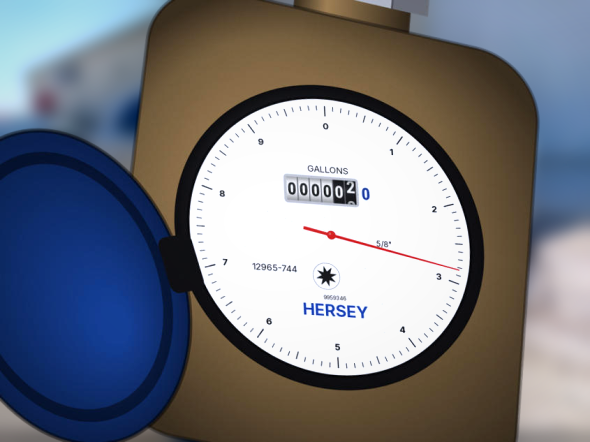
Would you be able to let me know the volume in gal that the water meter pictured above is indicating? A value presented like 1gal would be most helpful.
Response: 22.8gal
